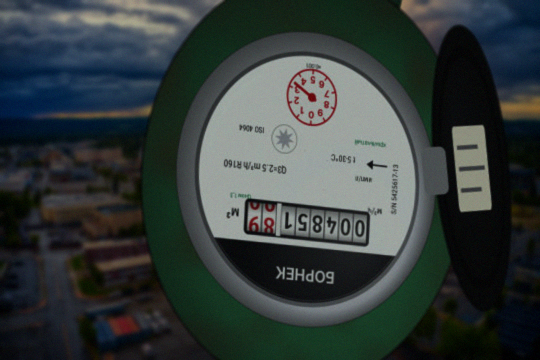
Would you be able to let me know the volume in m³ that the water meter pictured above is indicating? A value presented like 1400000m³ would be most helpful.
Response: 4851.893m³
